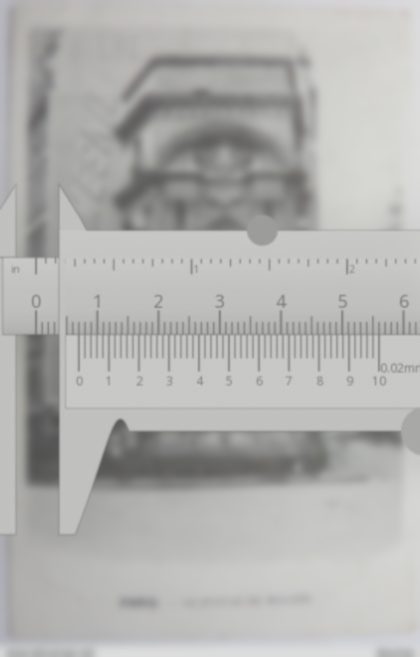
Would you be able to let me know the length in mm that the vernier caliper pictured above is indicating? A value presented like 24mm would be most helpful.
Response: 7.0mm
